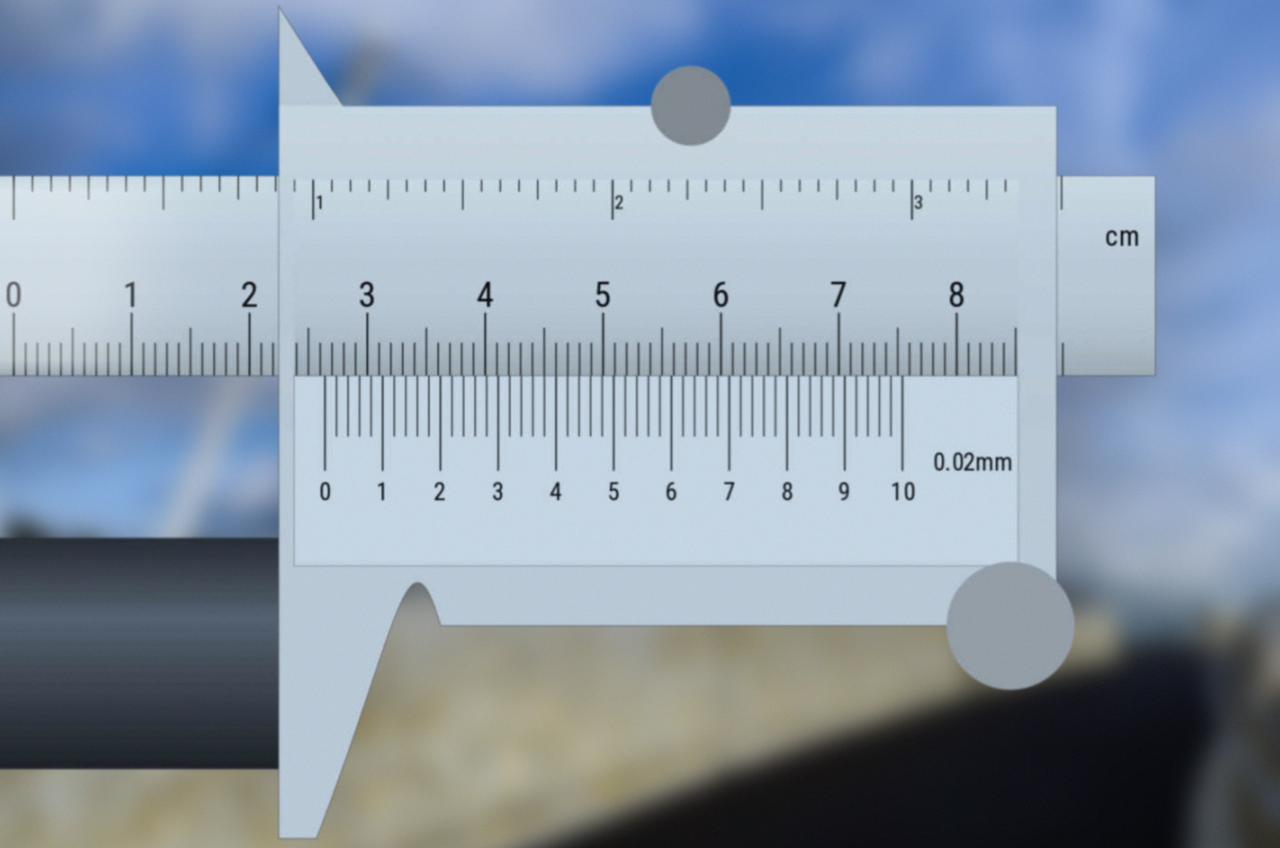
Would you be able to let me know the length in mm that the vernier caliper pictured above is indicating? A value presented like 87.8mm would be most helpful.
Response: 26.4mm
